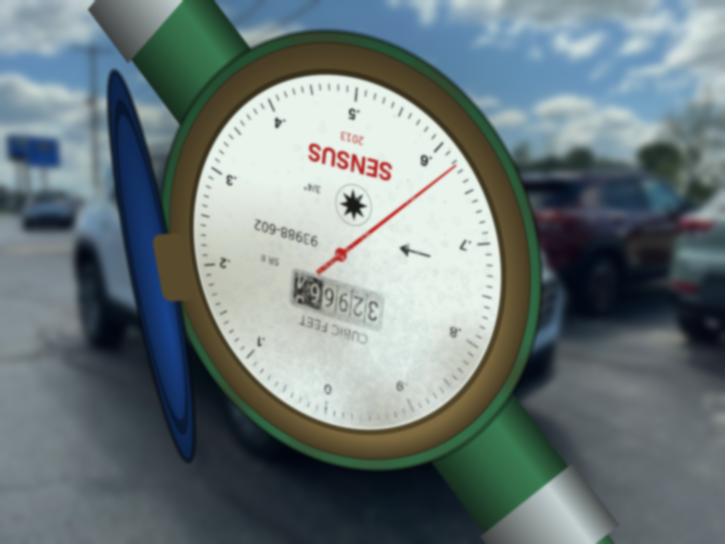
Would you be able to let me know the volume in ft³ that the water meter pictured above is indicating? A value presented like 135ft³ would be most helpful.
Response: 329663.62ft³
